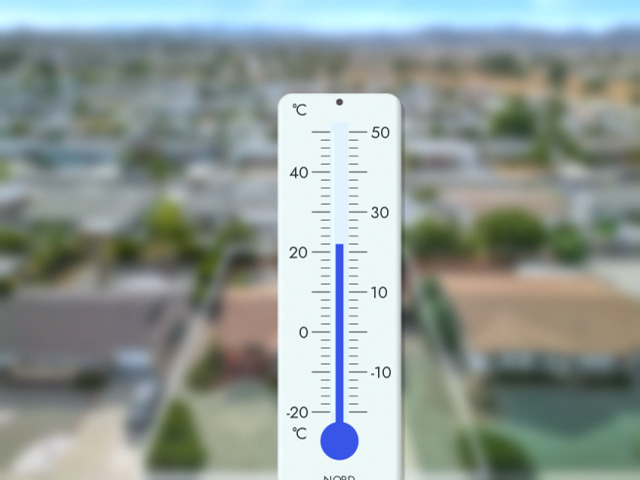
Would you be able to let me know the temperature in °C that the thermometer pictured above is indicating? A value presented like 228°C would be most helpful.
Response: 22°C
